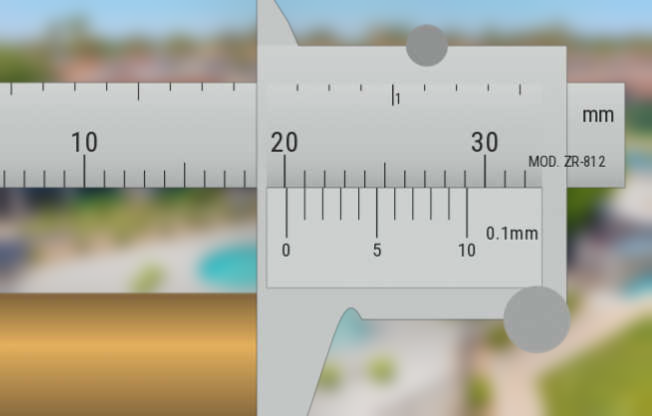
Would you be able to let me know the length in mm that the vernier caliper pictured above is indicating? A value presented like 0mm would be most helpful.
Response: 20.1mm
